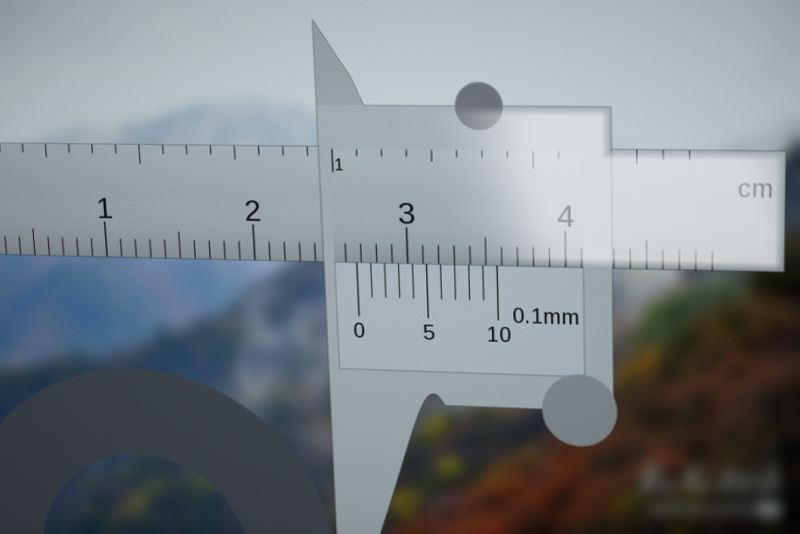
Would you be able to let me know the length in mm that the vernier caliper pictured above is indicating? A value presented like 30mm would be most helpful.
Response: 26.7mm
